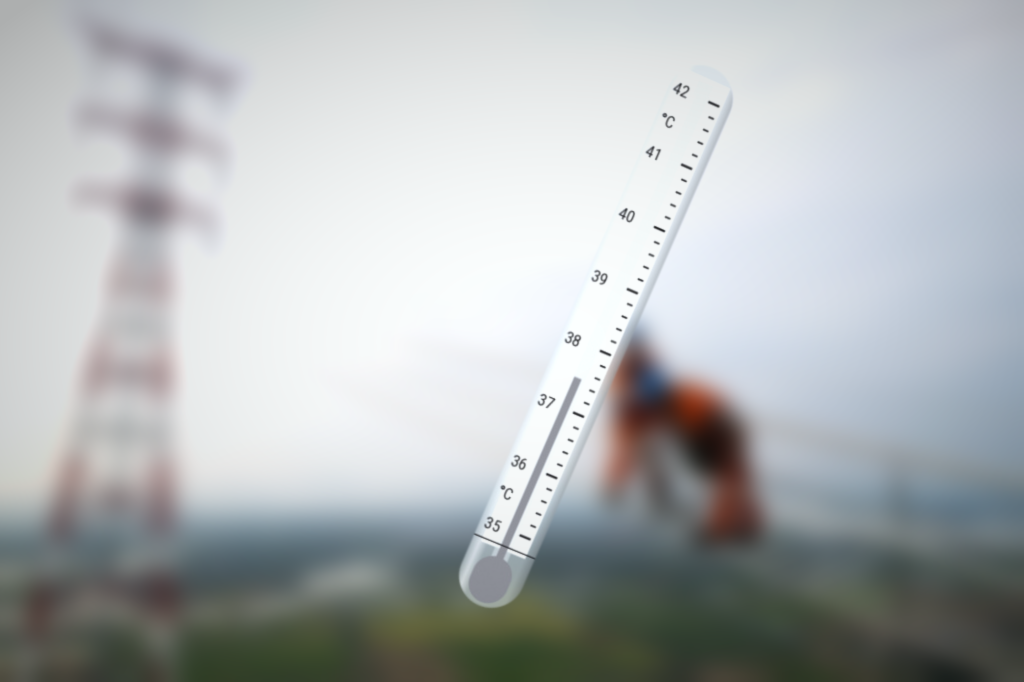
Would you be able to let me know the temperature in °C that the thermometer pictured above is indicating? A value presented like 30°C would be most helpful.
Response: 37.5°C
